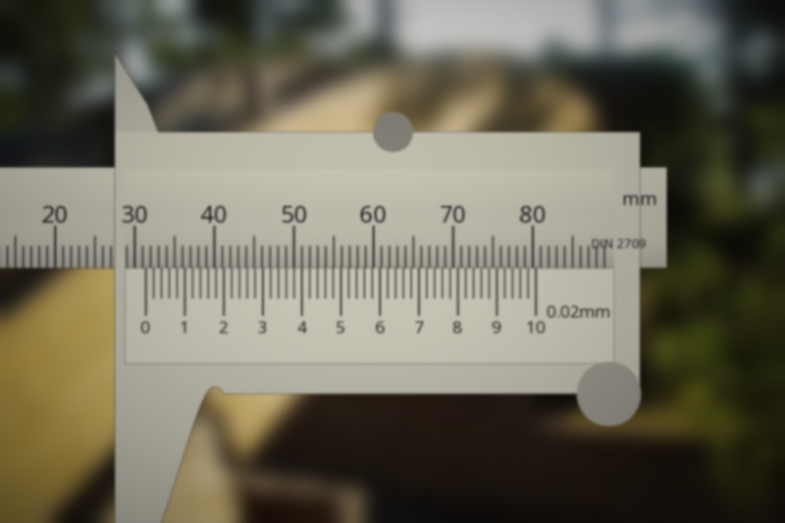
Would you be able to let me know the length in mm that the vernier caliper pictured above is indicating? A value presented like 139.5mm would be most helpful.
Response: 31.4mm
